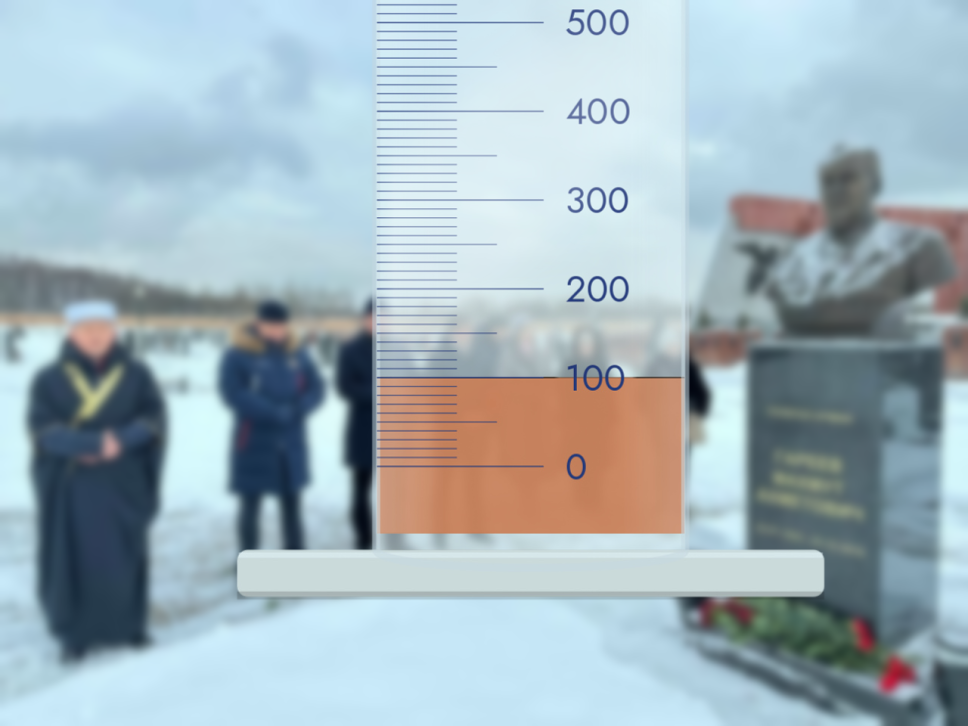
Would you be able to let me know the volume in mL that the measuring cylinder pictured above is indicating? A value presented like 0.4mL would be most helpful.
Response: 100mL
